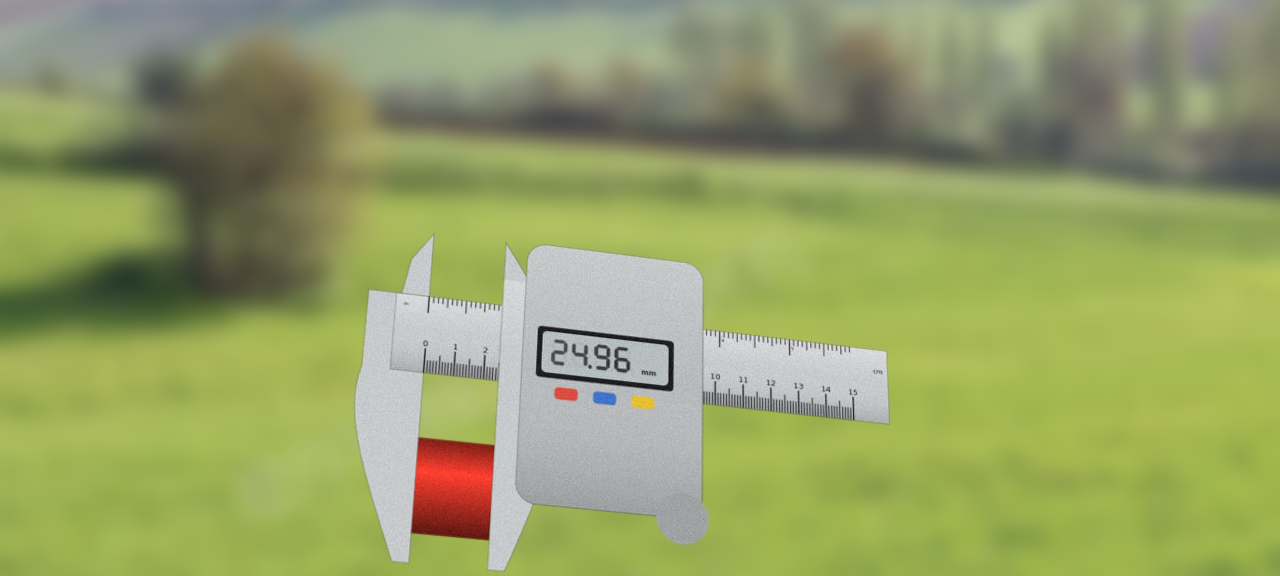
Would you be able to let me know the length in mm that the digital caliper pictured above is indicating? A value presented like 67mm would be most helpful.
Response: 24.96mm
